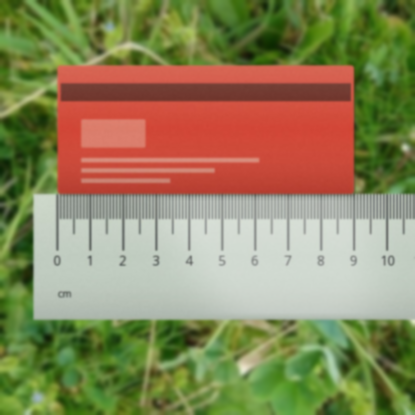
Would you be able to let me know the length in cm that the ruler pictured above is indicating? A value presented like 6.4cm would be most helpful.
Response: 9cm
